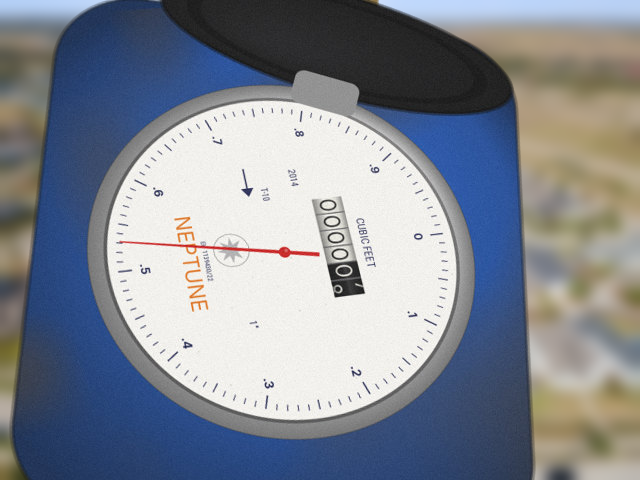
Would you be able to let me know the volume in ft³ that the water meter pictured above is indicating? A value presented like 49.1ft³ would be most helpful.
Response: 7.53ft³
